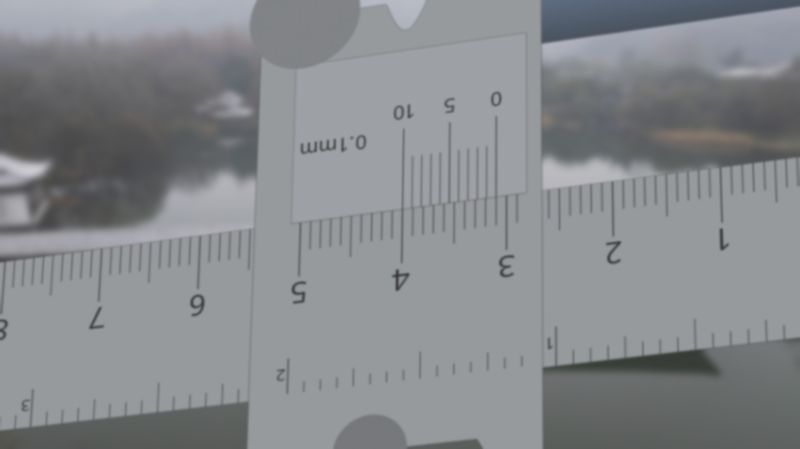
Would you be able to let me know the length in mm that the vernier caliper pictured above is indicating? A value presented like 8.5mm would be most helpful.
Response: 31.0mm
